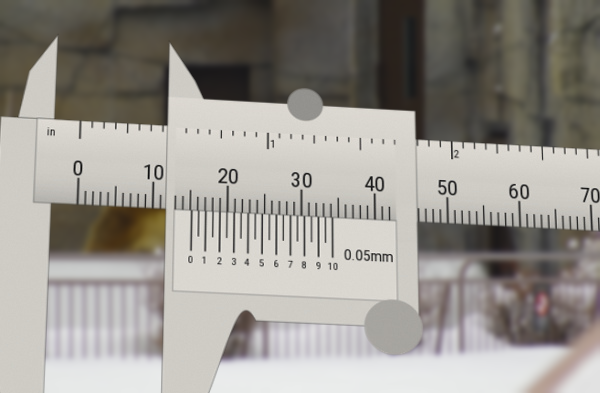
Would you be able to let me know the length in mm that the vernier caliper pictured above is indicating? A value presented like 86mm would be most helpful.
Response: 15.2mm
